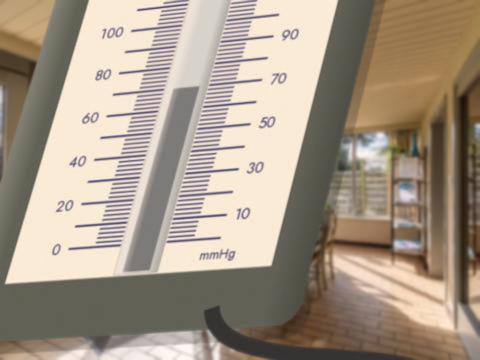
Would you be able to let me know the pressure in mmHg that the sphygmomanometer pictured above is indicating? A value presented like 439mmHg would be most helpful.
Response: 70mmHg
